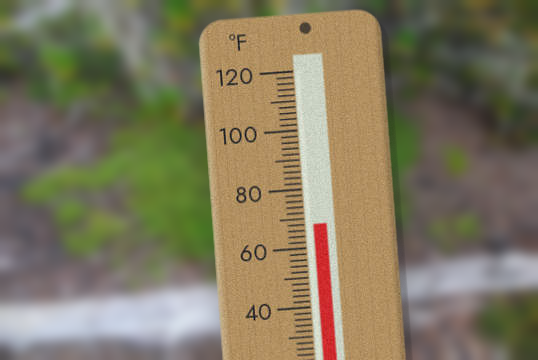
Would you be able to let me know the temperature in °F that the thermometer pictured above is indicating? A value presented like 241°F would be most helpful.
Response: 68°F
